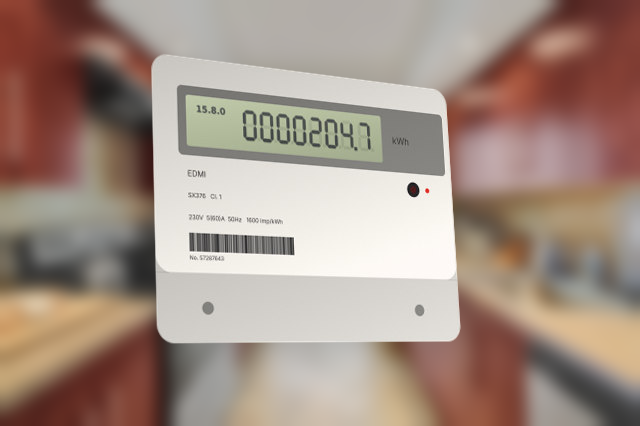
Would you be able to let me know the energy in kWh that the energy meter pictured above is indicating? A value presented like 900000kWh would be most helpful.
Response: 204.7kWh
